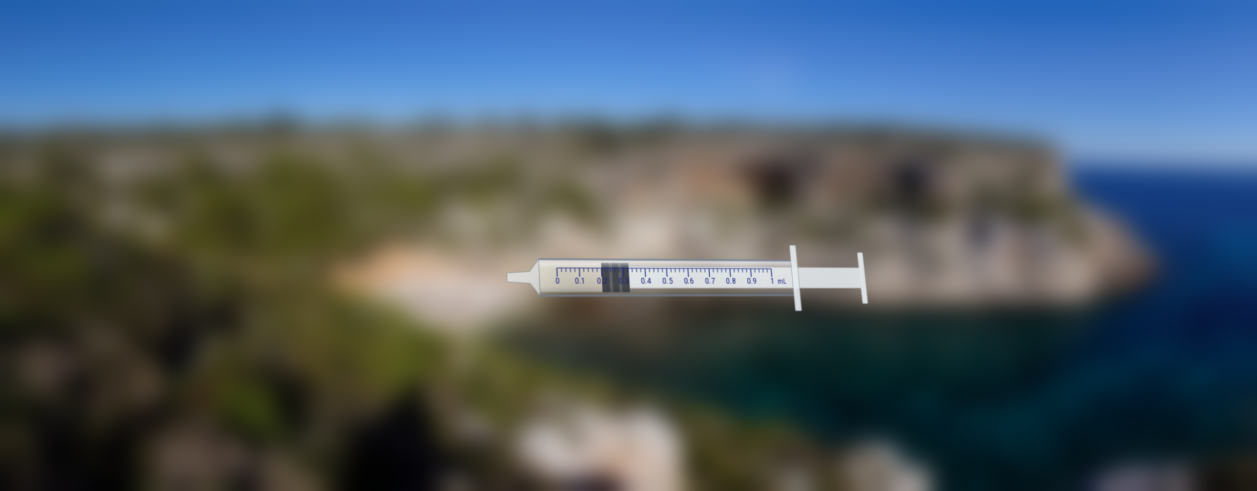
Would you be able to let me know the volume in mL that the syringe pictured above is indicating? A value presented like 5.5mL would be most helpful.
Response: 0.2mL
